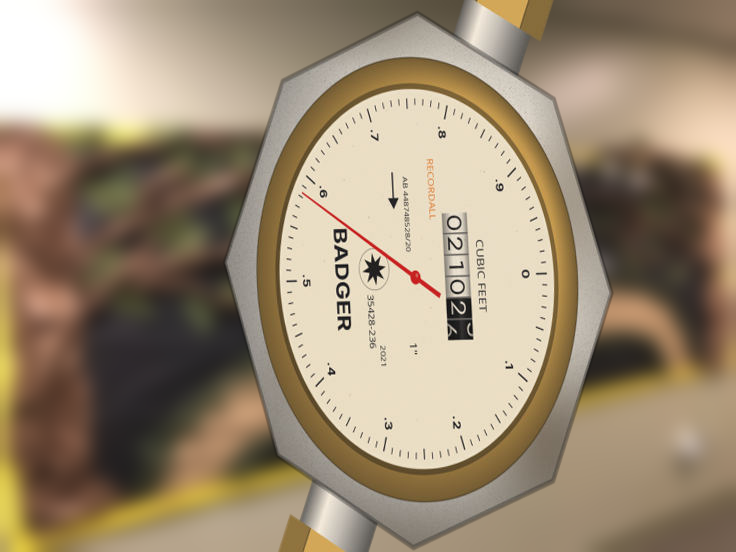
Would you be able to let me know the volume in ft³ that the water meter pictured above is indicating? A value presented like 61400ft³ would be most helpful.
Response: 21025.58ft³
